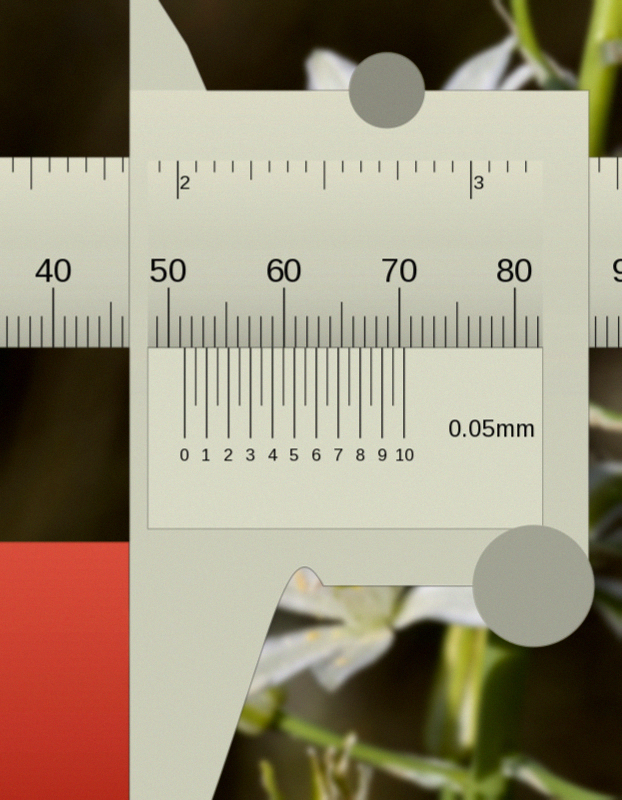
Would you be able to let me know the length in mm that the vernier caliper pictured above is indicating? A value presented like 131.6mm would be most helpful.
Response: 51.4mm
